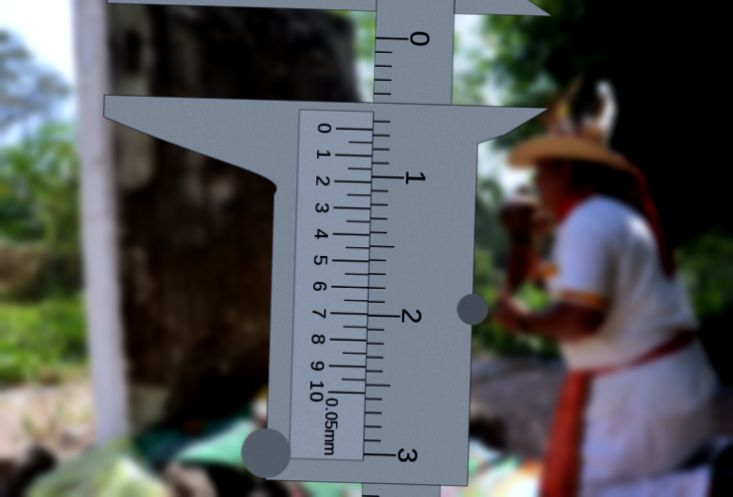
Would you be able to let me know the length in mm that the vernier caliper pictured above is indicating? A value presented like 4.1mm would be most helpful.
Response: 6.6mm
